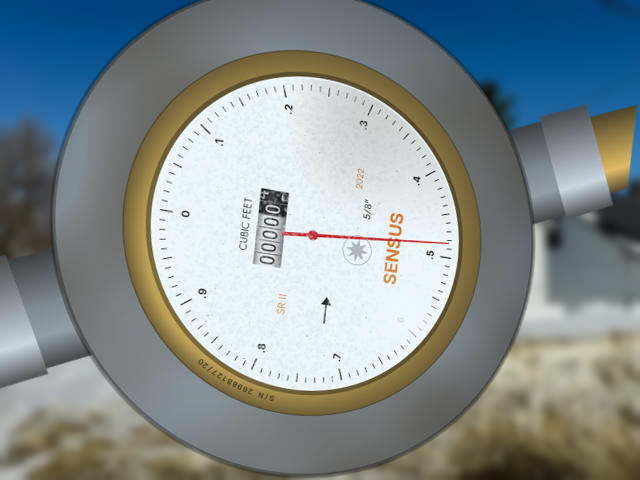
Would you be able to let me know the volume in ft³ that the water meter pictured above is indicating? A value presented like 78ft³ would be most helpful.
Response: 4.48ft³
